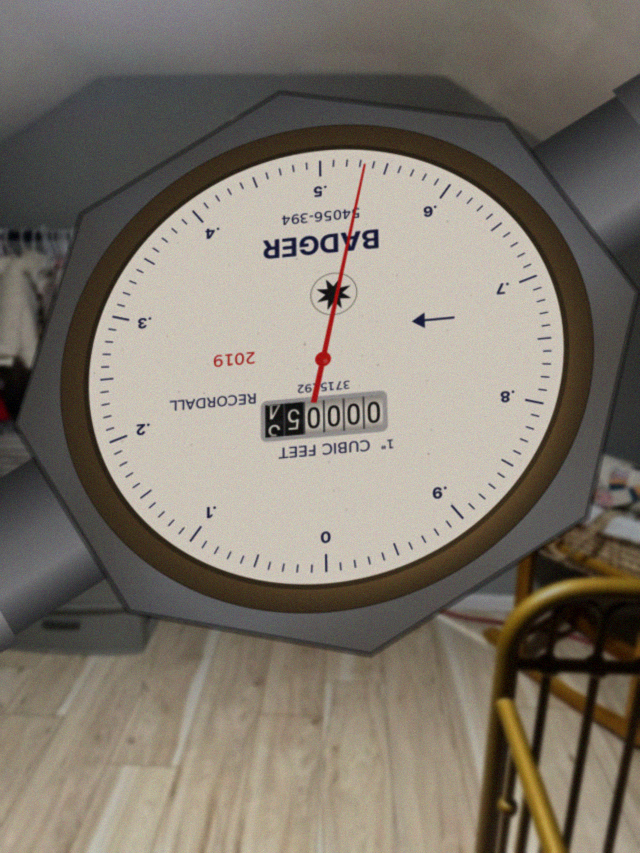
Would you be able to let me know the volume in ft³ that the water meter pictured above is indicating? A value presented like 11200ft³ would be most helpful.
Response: 53.53ft³
